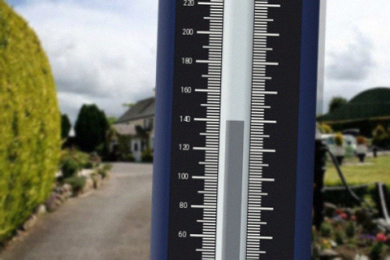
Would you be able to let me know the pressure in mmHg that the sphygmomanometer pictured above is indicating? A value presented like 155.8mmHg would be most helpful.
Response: 140mmHg
